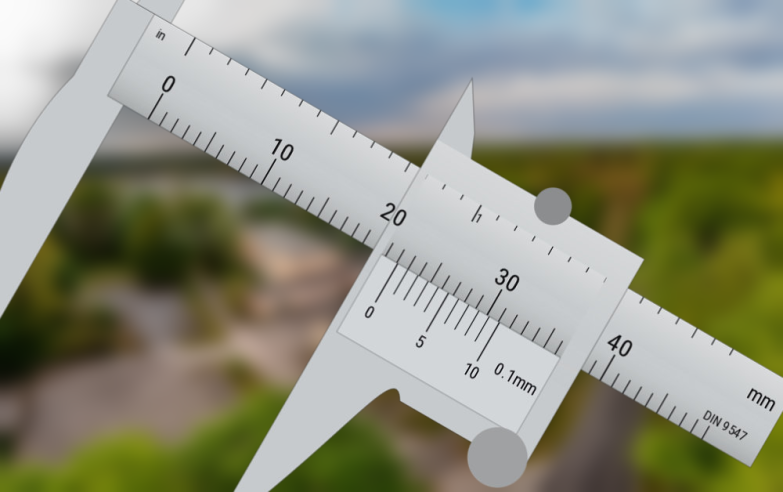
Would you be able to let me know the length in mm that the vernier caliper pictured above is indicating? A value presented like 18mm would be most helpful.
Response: 22.1mm
